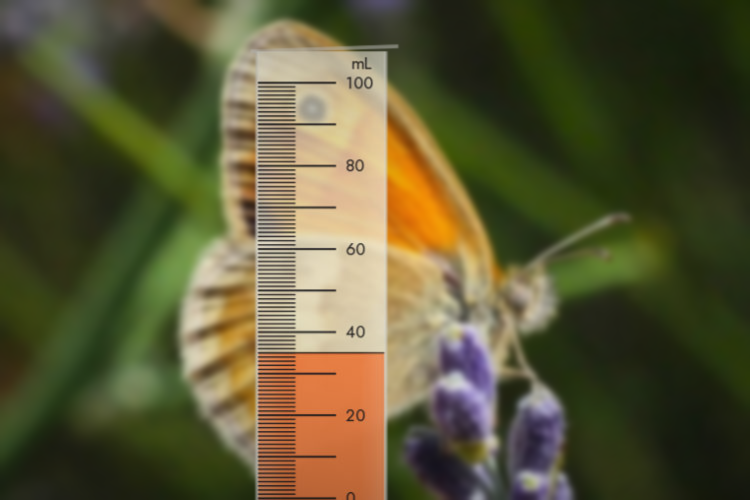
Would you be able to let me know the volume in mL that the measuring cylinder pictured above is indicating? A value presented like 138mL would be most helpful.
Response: 35mL
